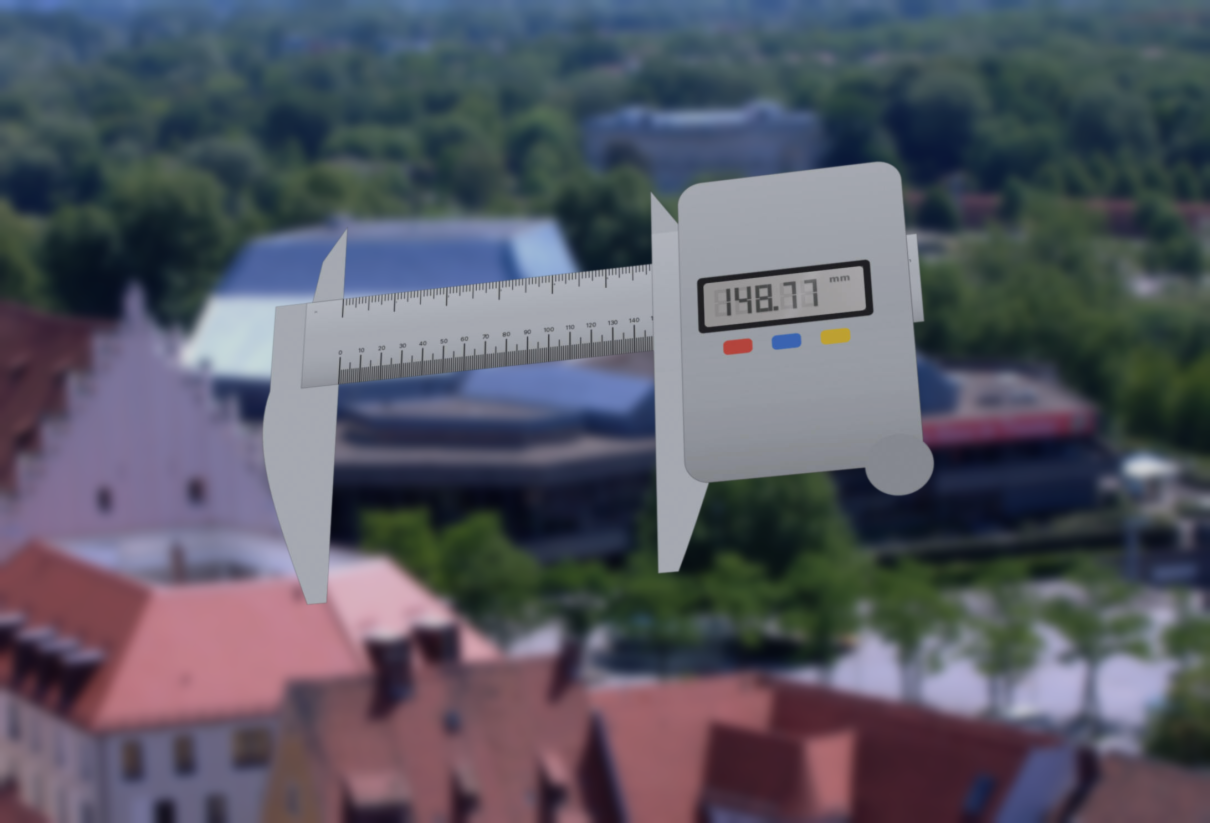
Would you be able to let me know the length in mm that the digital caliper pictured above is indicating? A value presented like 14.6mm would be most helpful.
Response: 148.77mm
